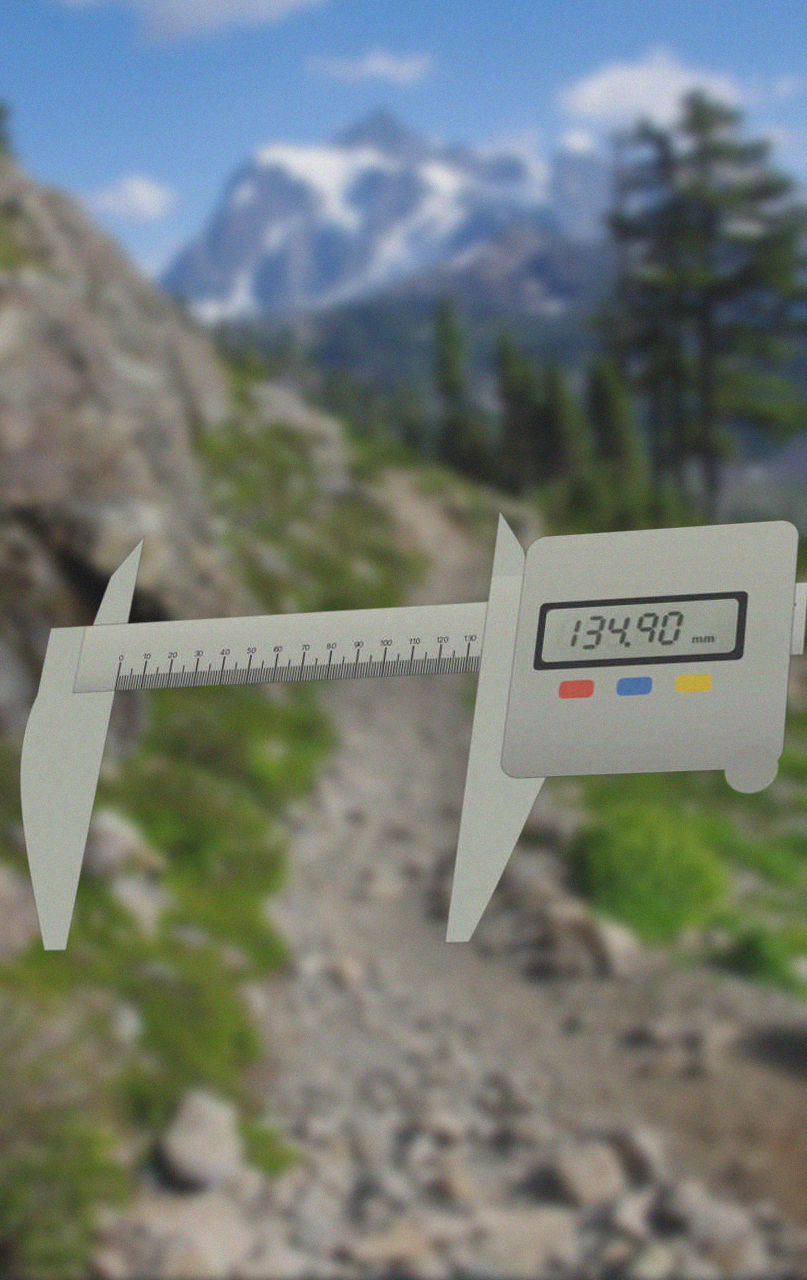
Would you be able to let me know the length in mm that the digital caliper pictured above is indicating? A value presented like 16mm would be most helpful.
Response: 134.90mm
